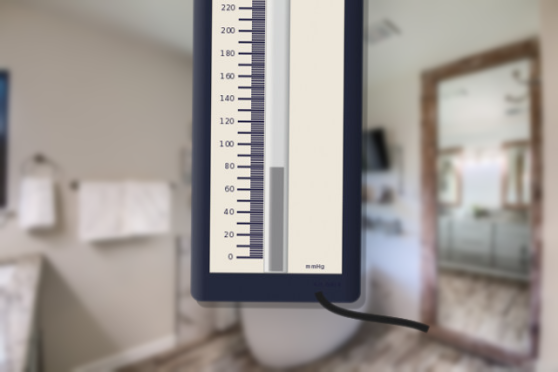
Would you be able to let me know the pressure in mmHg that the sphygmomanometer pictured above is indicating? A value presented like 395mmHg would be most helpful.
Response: 80mmHg
